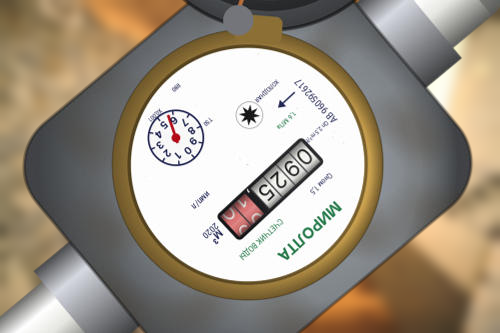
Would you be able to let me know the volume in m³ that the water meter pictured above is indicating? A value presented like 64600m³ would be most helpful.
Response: 925.095m³
